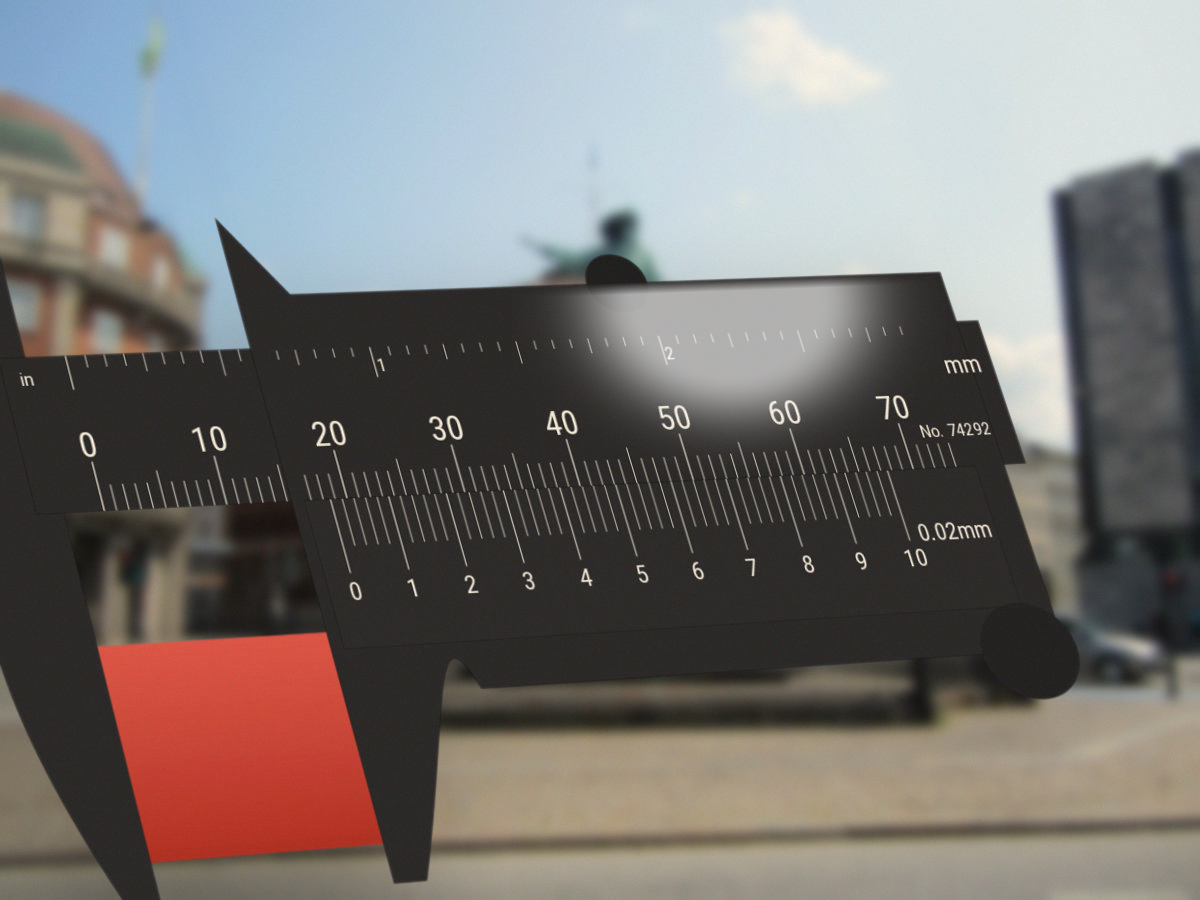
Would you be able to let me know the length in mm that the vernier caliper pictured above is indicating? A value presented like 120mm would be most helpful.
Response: 18.6mm
